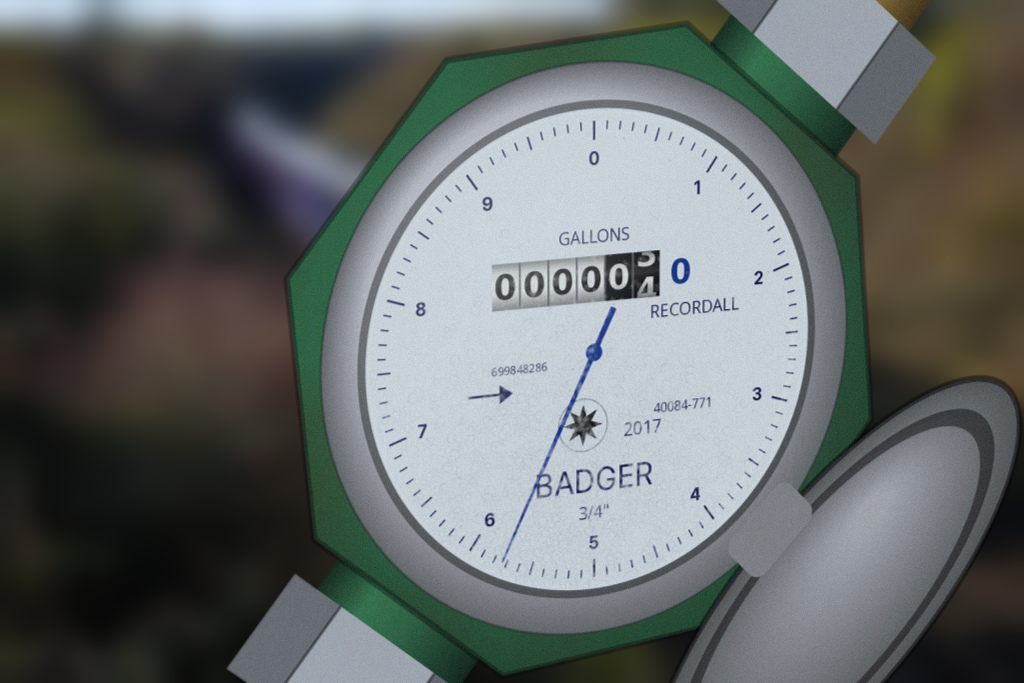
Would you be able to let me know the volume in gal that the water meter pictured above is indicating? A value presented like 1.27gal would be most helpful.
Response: 35.7gal
